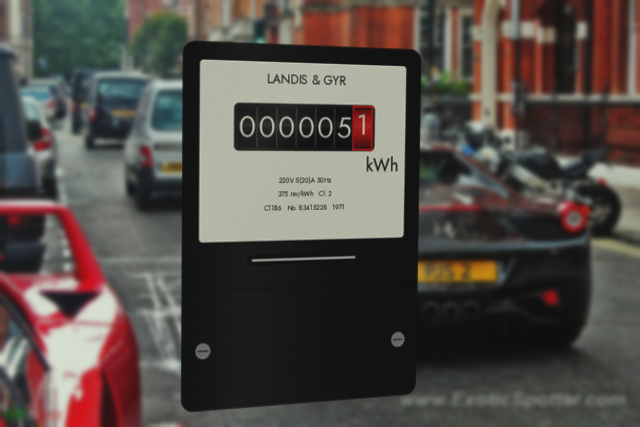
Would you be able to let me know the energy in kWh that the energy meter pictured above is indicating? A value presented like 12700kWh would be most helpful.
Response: 5.1kWh
